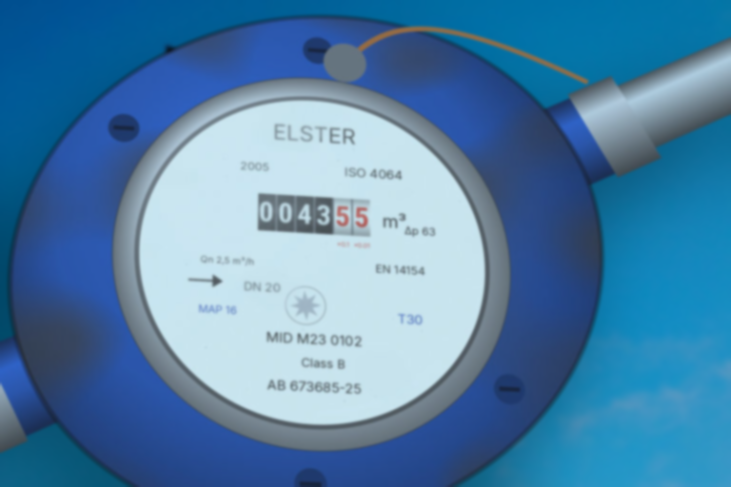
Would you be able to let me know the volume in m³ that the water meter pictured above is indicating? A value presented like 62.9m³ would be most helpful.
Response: 43.55m³
